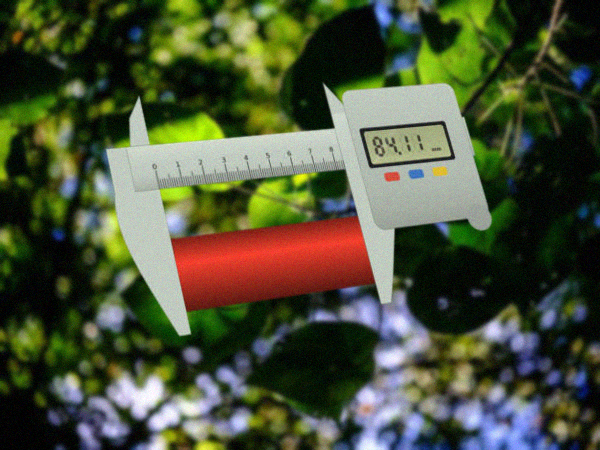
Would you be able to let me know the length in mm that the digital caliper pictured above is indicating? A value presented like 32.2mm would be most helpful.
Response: 84.11mm
